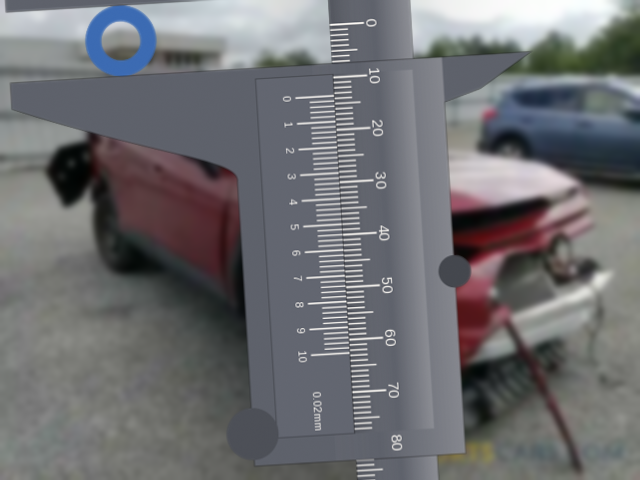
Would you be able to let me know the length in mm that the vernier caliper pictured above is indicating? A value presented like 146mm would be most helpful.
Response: 13.5mm
